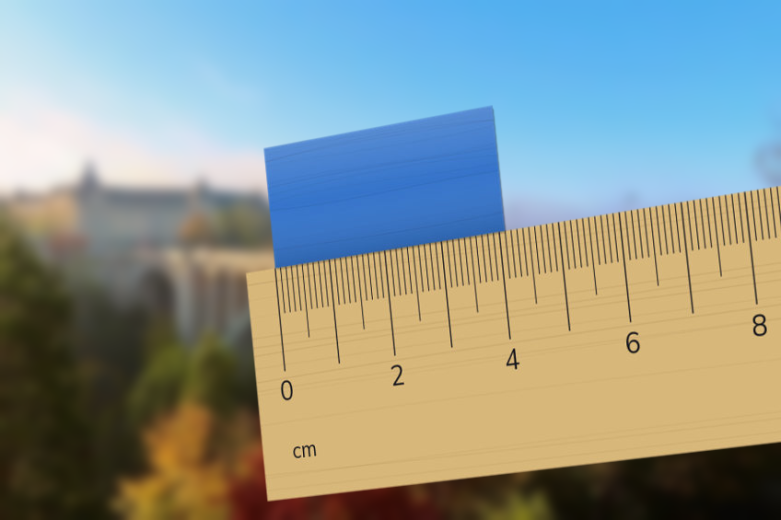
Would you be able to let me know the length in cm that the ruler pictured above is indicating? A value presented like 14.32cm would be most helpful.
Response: 4.1cm
